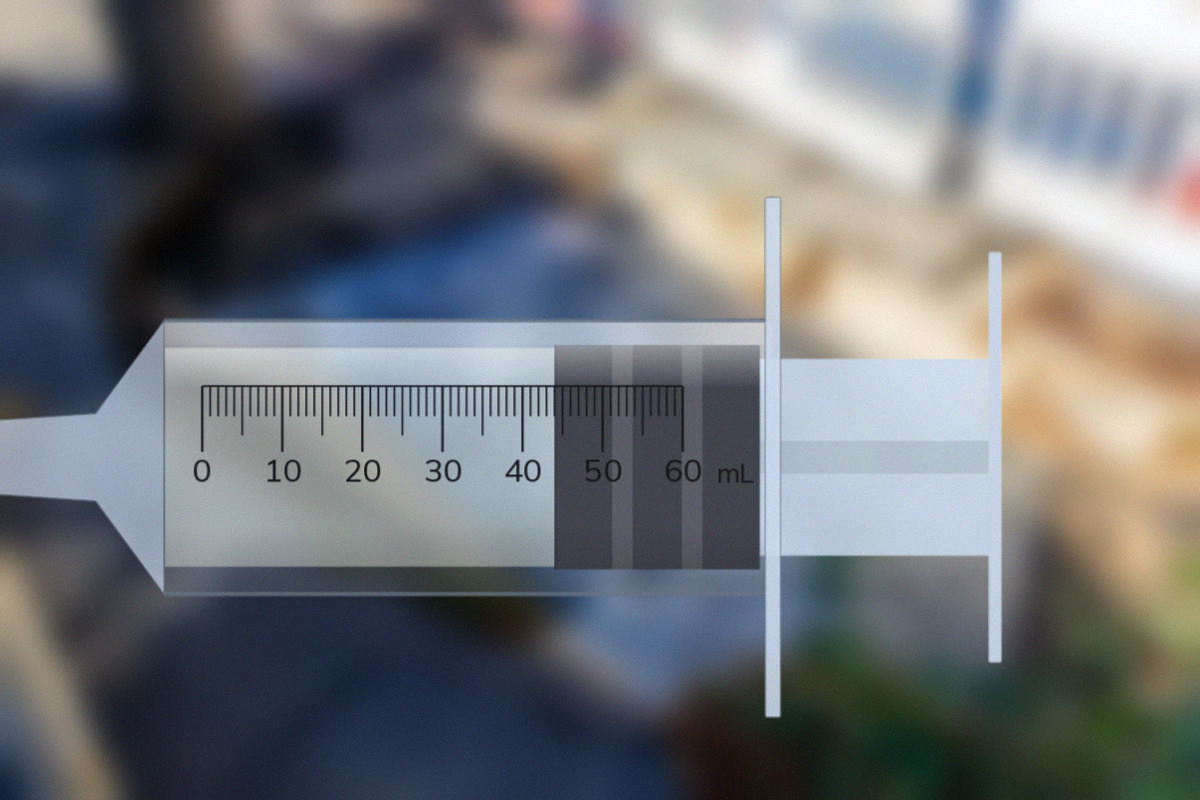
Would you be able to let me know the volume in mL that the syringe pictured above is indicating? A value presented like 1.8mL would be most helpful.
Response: 44mL
